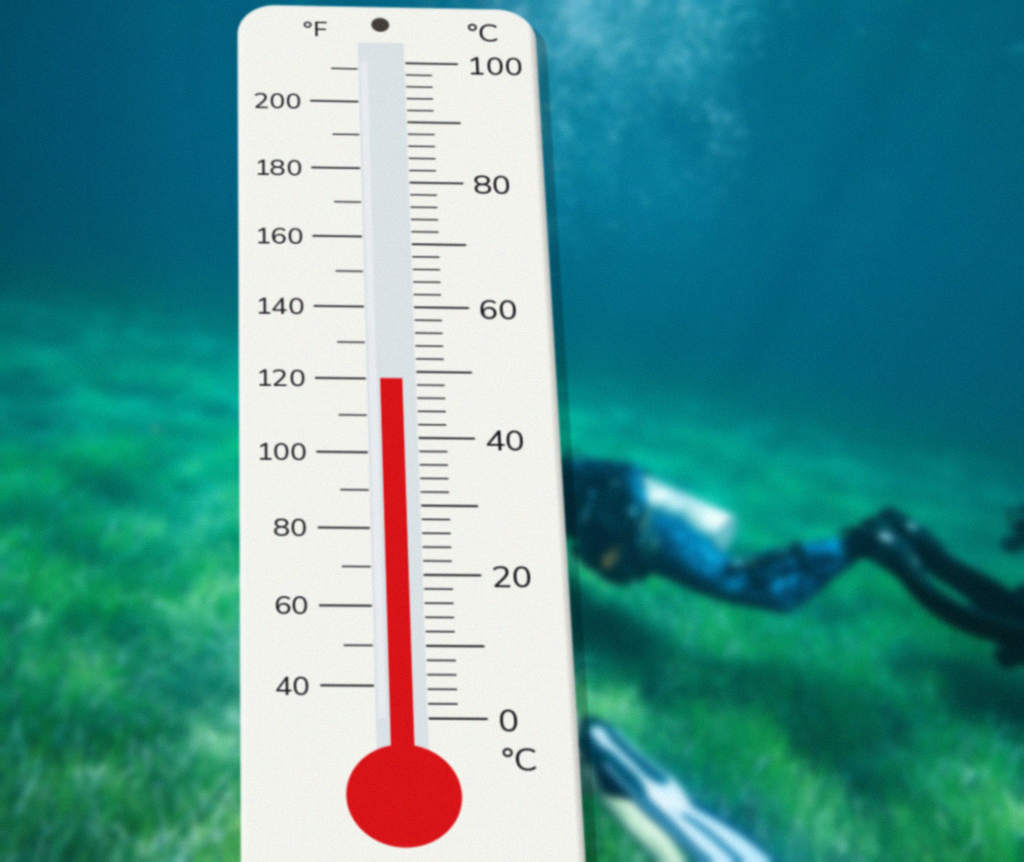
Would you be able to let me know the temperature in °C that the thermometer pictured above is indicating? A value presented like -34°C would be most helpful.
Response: 49°C
